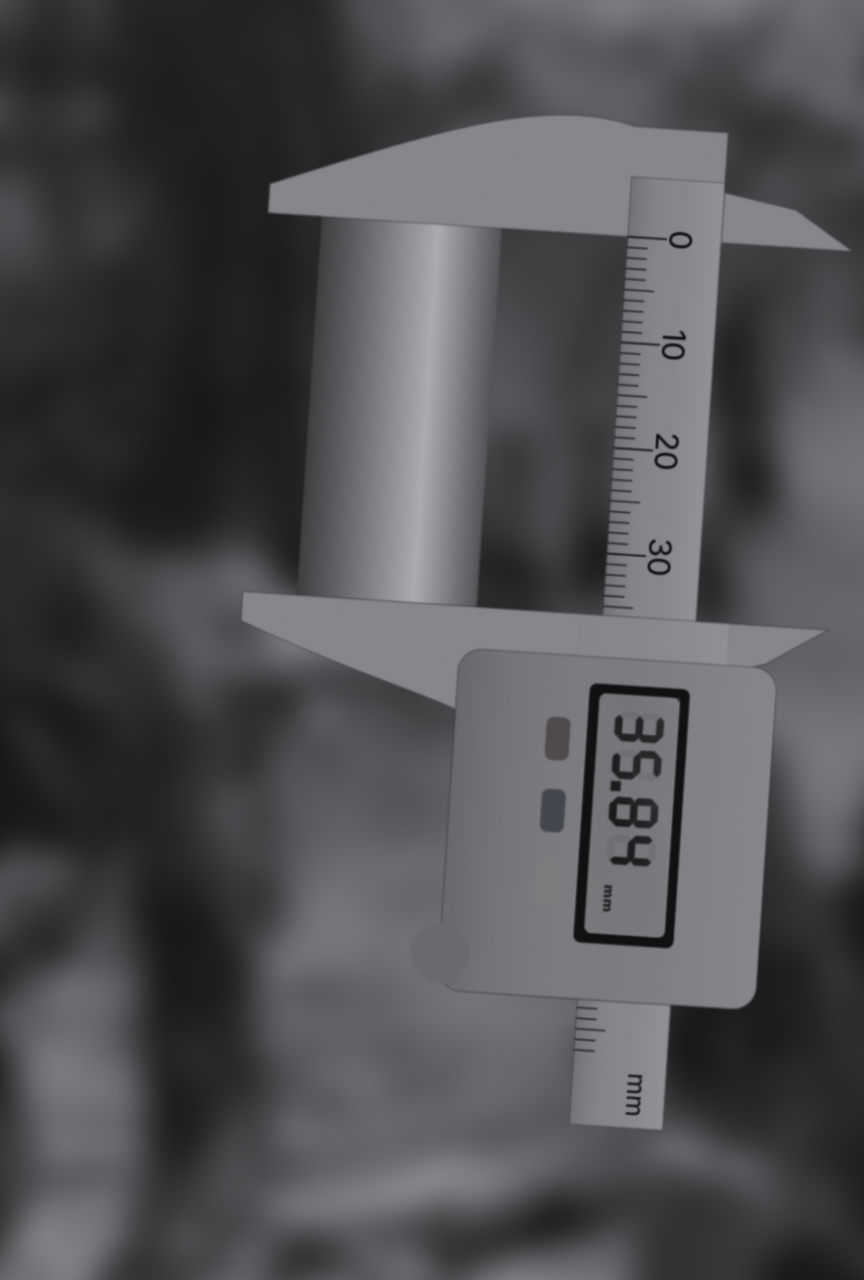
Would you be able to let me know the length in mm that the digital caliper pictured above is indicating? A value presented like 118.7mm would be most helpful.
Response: 35.84mm
